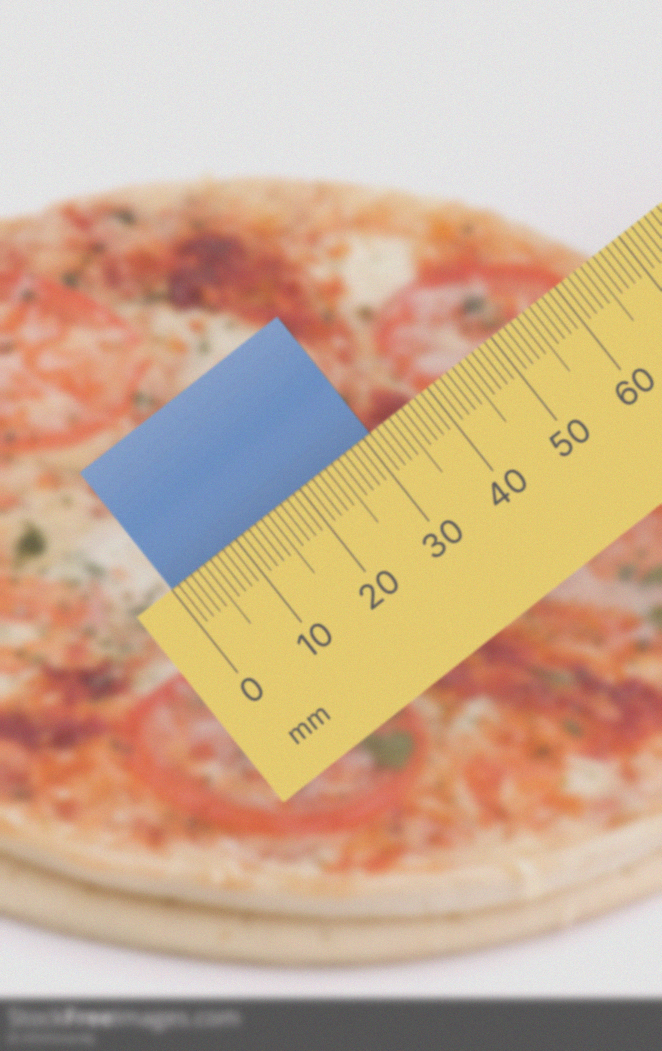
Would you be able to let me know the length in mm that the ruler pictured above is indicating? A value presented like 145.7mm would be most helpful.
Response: 31mm
